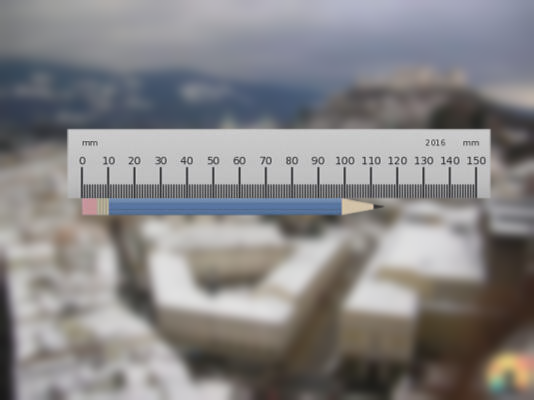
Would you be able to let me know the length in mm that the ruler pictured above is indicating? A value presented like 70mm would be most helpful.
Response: 115mm
